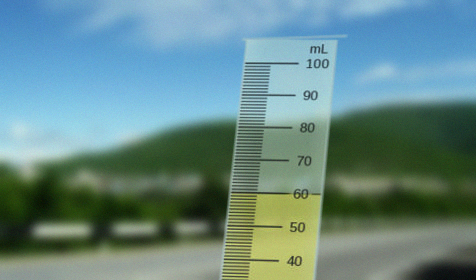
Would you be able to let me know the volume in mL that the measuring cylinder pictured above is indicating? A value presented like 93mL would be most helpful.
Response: 60mL
